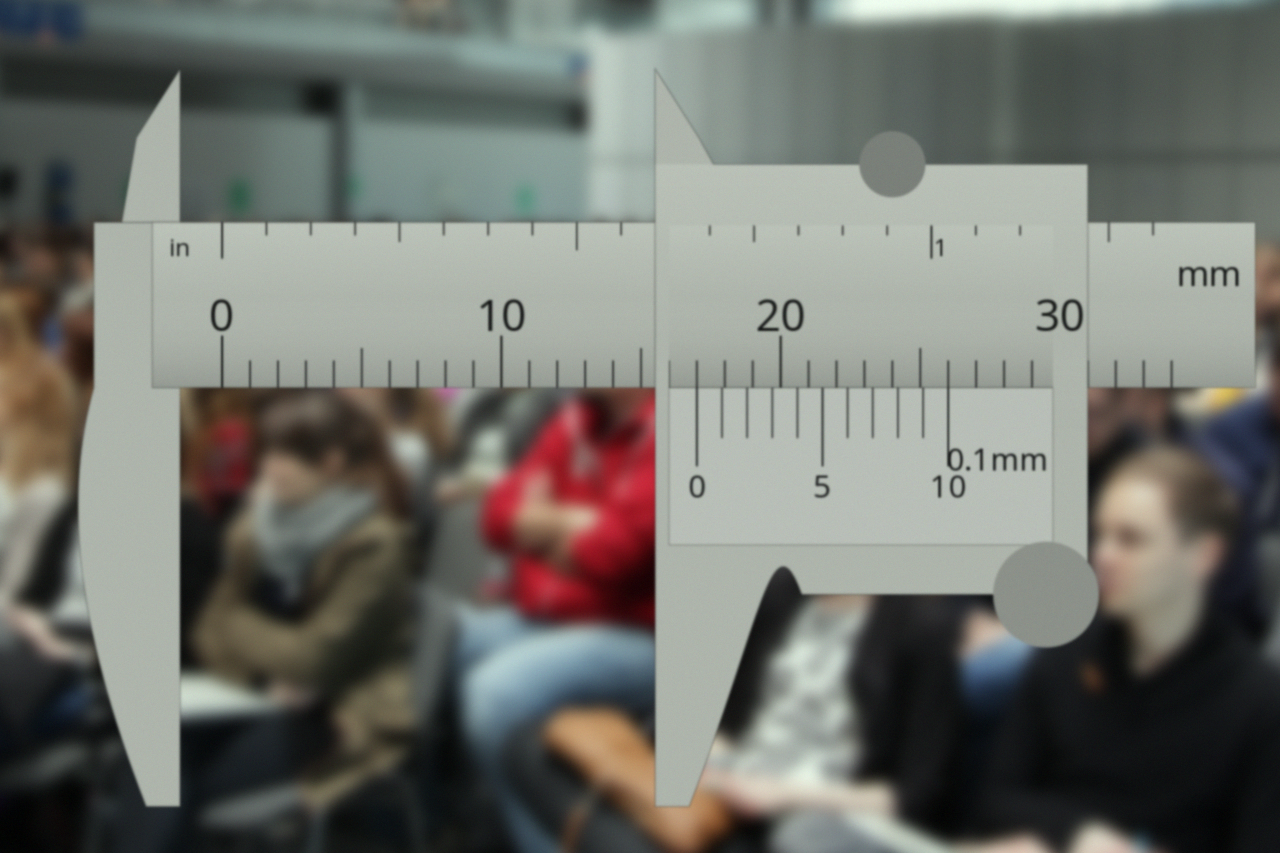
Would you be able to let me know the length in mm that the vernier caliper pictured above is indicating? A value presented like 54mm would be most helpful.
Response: 17.0mm
